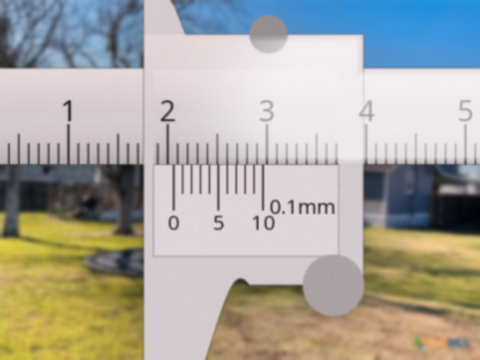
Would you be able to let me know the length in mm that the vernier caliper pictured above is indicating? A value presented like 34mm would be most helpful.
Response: 20.6mm
